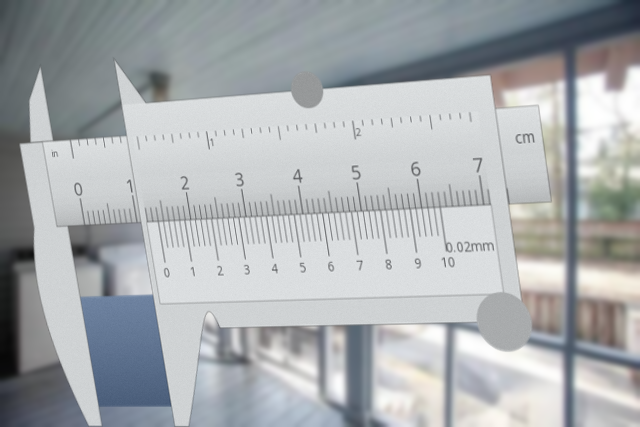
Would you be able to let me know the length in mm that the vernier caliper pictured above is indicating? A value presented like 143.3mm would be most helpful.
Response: 14.0mm
